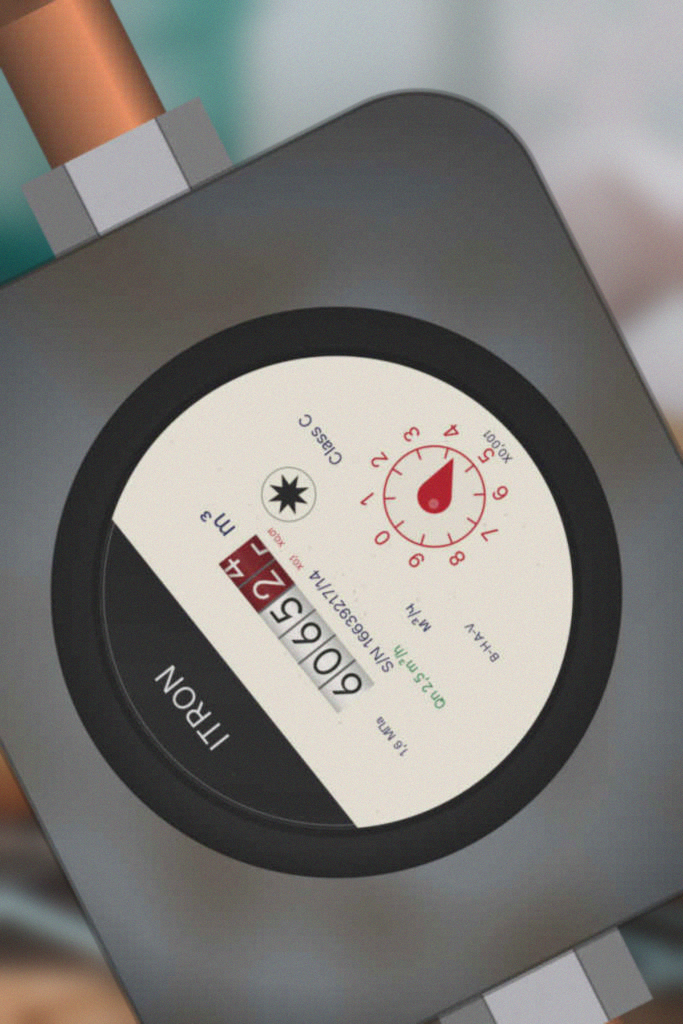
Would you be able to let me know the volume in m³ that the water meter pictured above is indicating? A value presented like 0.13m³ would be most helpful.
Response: 6065.244m³
